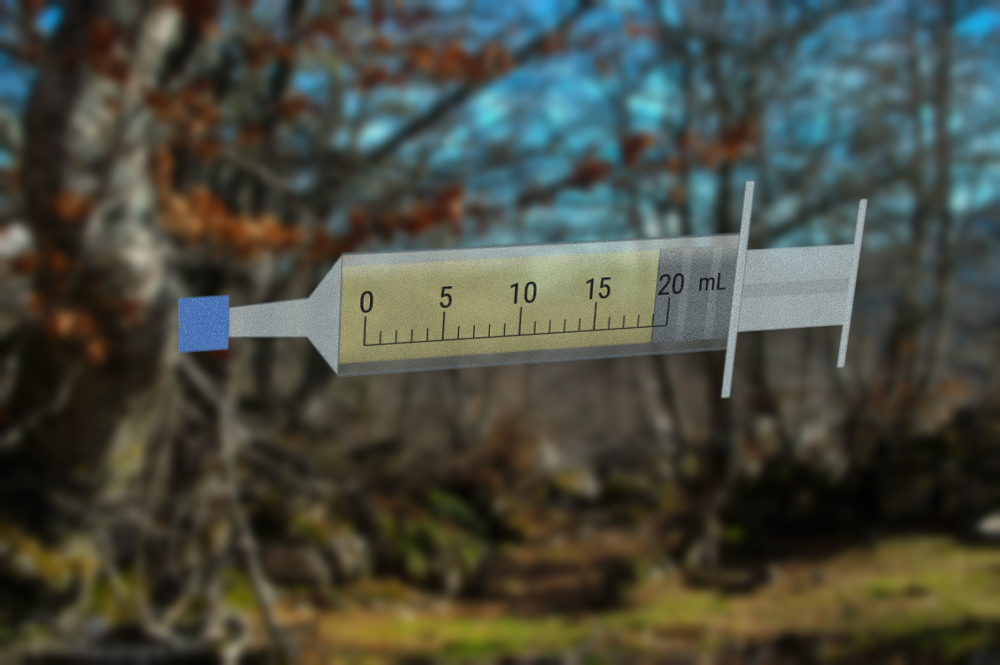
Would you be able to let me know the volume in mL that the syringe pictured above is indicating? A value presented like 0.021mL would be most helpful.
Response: 19mL
